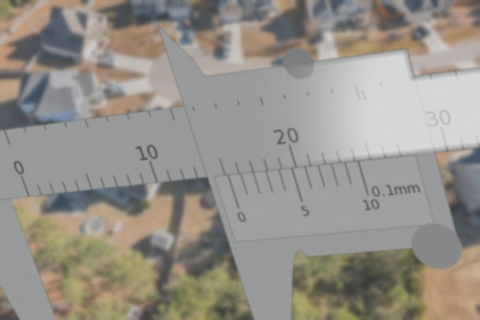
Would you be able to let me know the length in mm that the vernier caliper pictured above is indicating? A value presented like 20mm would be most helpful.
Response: 15.2mm
